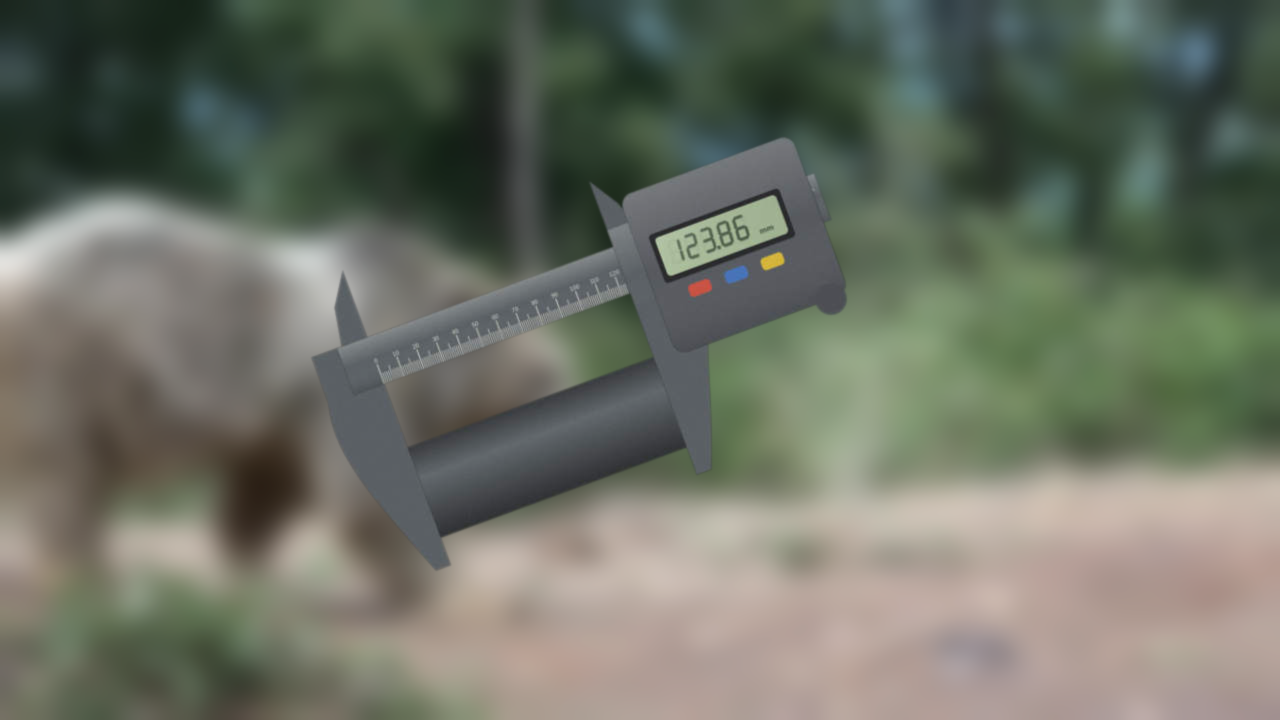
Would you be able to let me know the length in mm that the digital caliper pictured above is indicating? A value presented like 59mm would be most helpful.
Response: 123.86mm
